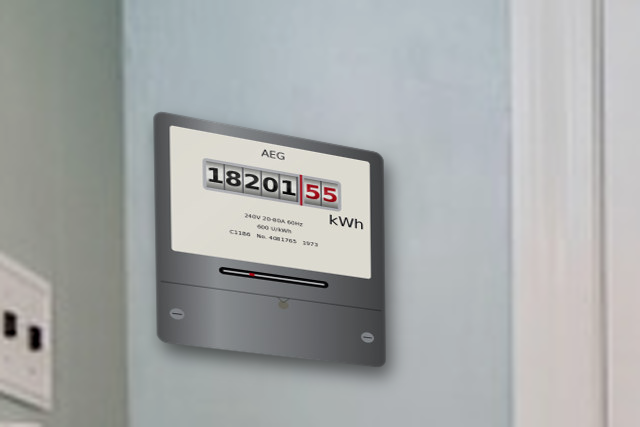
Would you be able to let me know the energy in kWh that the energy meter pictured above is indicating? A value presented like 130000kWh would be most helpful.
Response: 18201.55kWh
